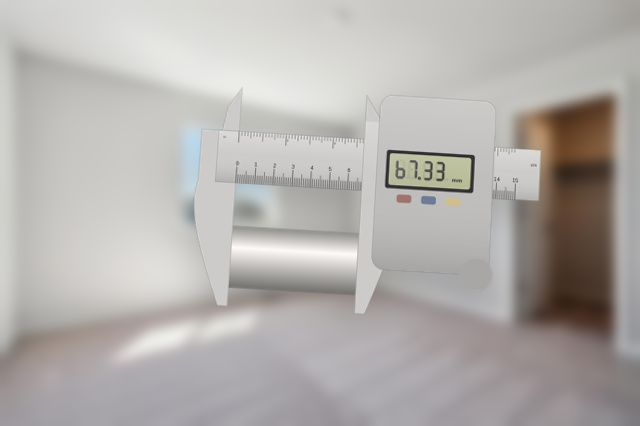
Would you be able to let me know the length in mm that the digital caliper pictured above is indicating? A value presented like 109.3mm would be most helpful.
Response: 67.33mm
